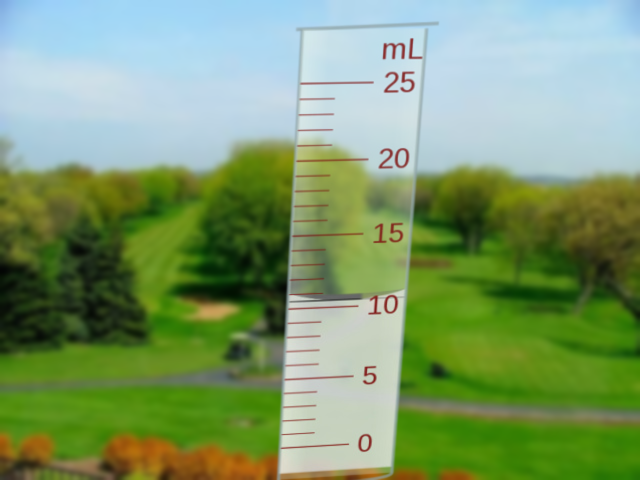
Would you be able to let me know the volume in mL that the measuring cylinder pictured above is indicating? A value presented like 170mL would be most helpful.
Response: 10.5mL
